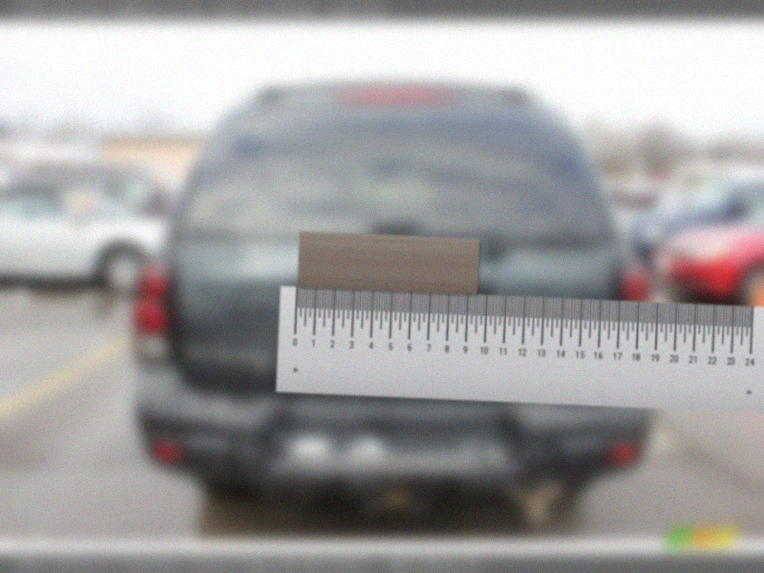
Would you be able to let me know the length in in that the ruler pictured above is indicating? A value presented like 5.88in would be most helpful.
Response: 9.5in
